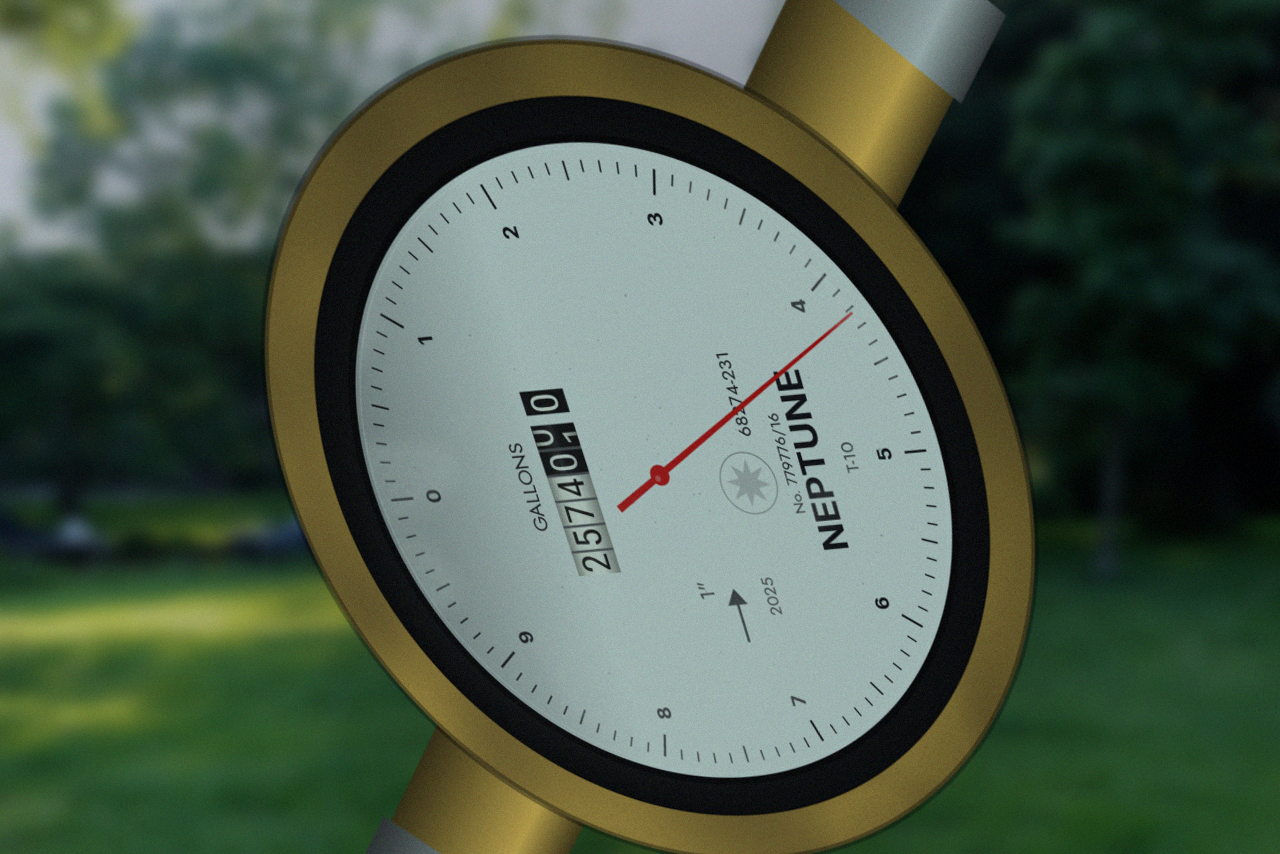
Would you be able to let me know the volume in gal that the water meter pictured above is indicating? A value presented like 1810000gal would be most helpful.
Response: 2574004.2gal
